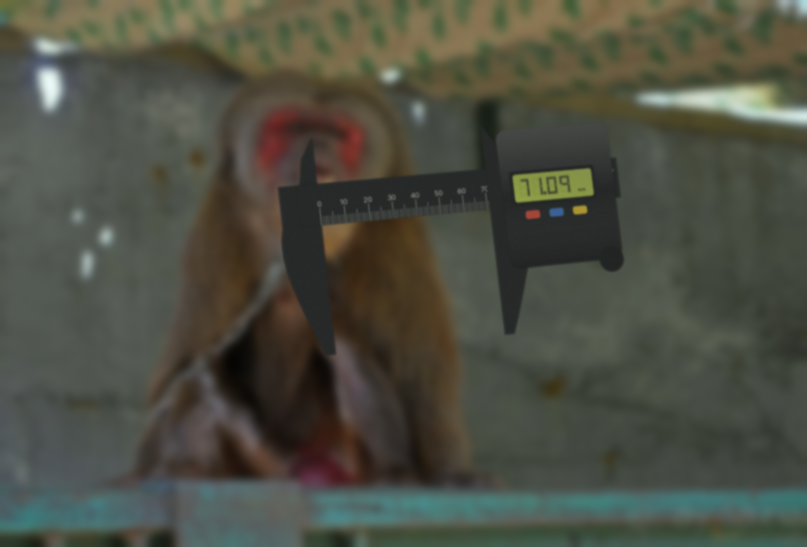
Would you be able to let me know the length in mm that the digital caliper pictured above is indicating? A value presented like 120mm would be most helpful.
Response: 71.09mm
